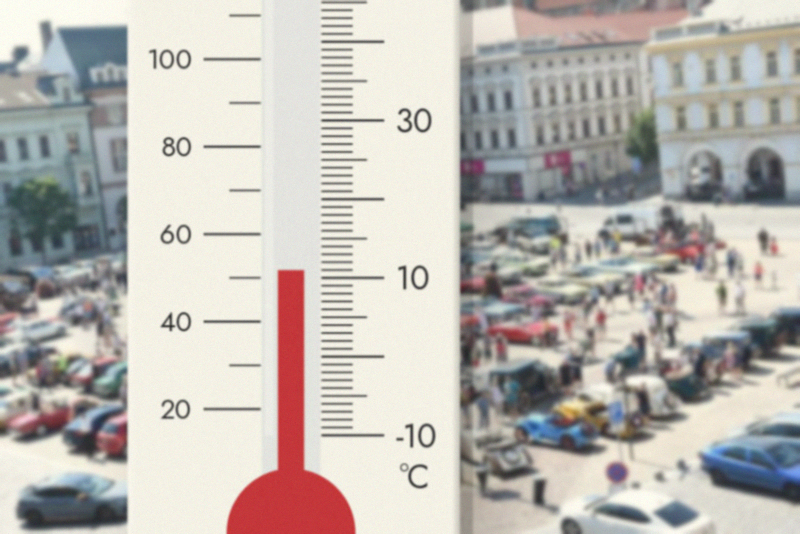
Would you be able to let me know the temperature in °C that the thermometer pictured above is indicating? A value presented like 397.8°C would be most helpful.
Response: 11°C
